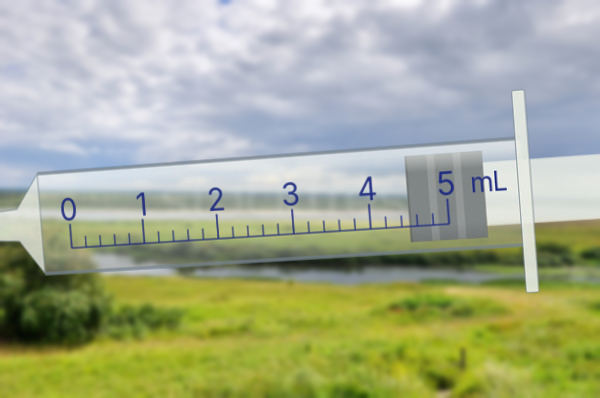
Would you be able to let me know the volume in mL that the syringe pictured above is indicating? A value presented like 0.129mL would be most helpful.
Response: 4.5mL
